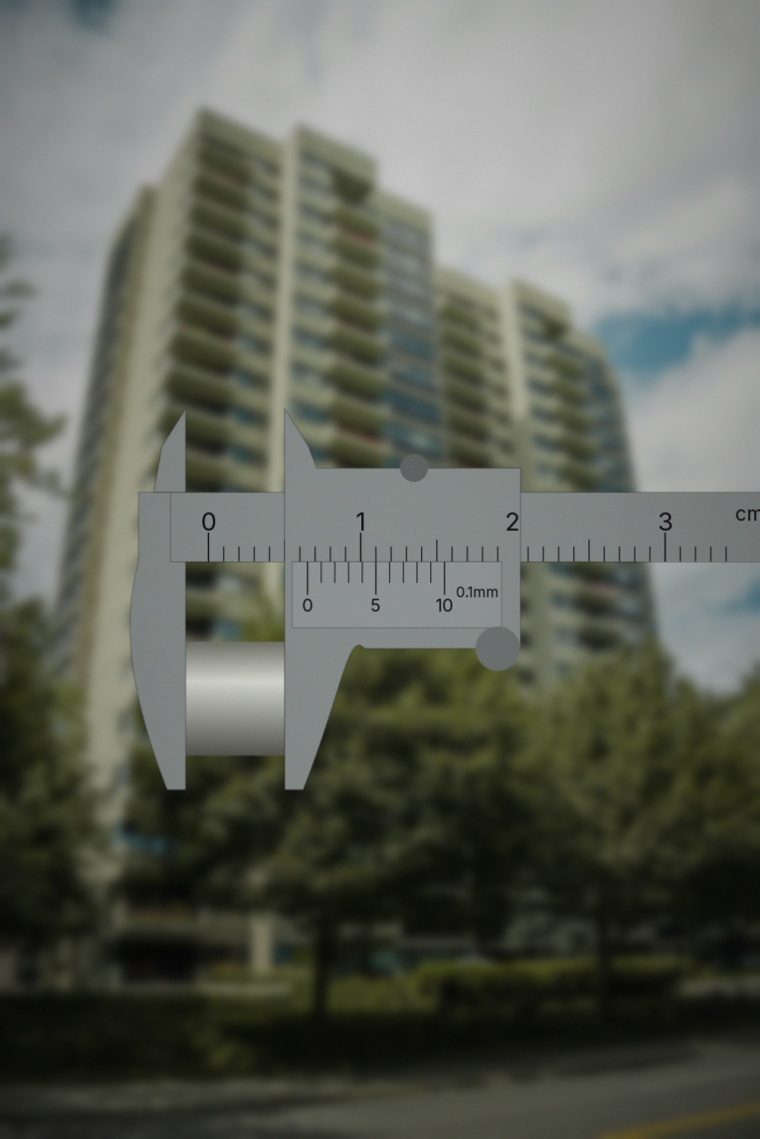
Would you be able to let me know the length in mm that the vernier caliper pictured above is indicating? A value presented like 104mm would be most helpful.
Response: 6.5mm
